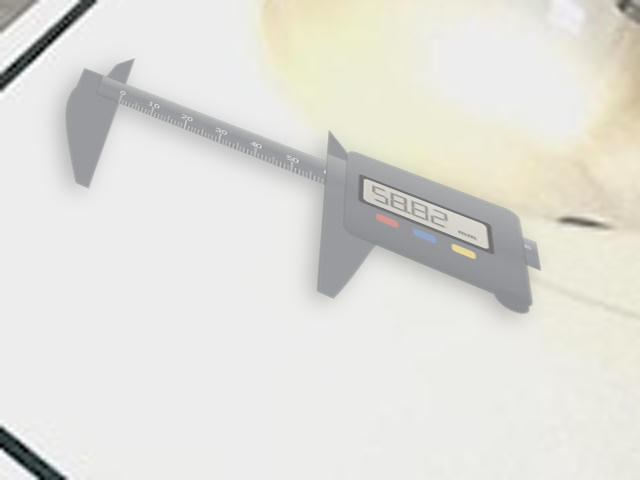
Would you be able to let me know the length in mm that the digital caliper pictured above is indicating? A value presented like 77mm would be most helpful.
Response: 58.82mm
